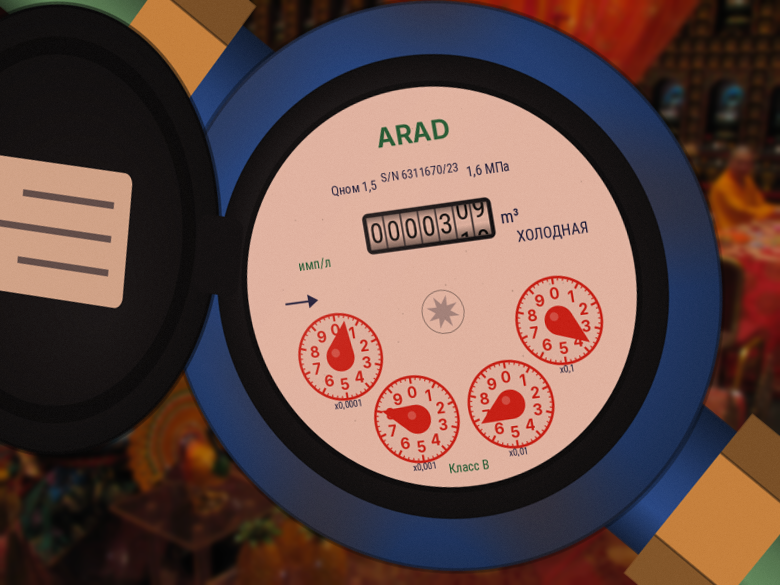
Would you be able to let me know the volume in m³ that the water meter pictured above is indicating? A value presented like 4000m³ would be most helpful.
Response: 309.3680m³
